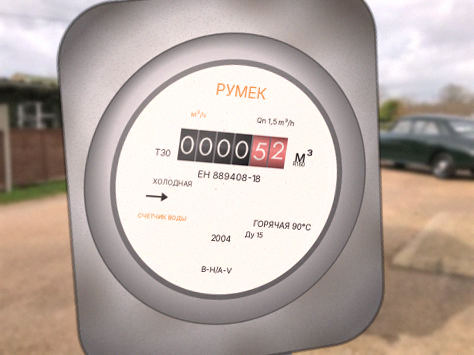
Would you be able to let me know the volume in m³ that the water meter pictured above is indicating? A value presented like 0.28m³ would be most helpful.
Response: 0.52m³
